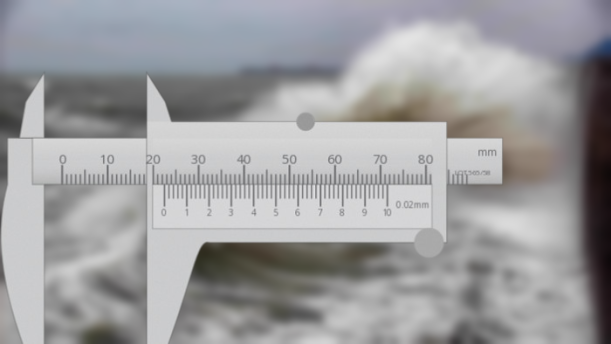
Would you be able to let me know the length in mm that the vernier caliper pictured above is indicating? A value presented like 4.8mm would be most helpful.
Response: 22.5mm
